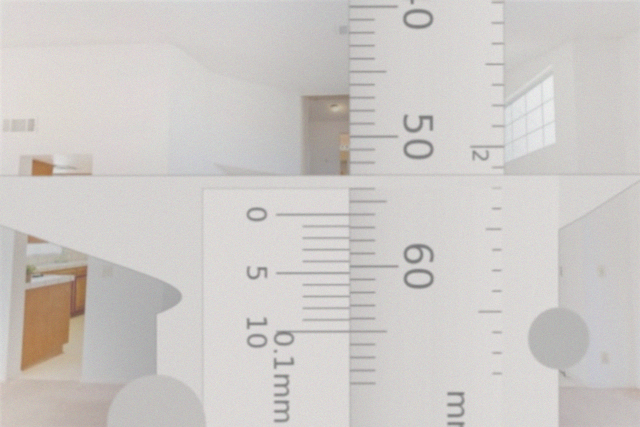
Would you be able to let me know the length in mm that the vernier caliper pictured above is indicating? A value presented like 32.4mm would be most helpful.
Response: 56.0mm
